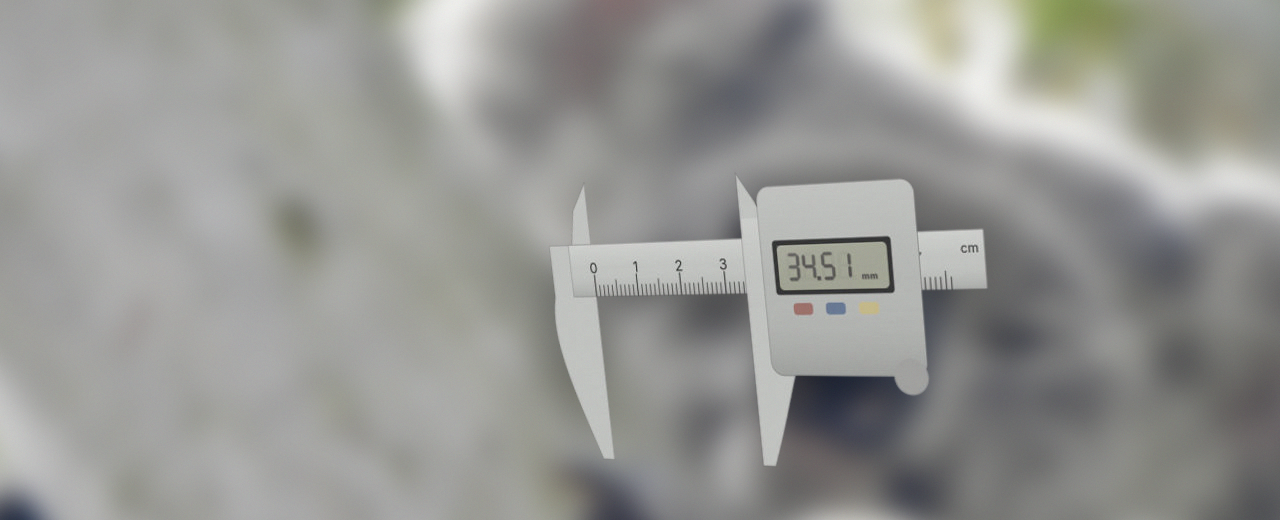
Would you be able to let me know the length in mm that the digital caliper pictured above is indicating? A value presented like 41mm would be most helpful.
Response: 34.51mm
